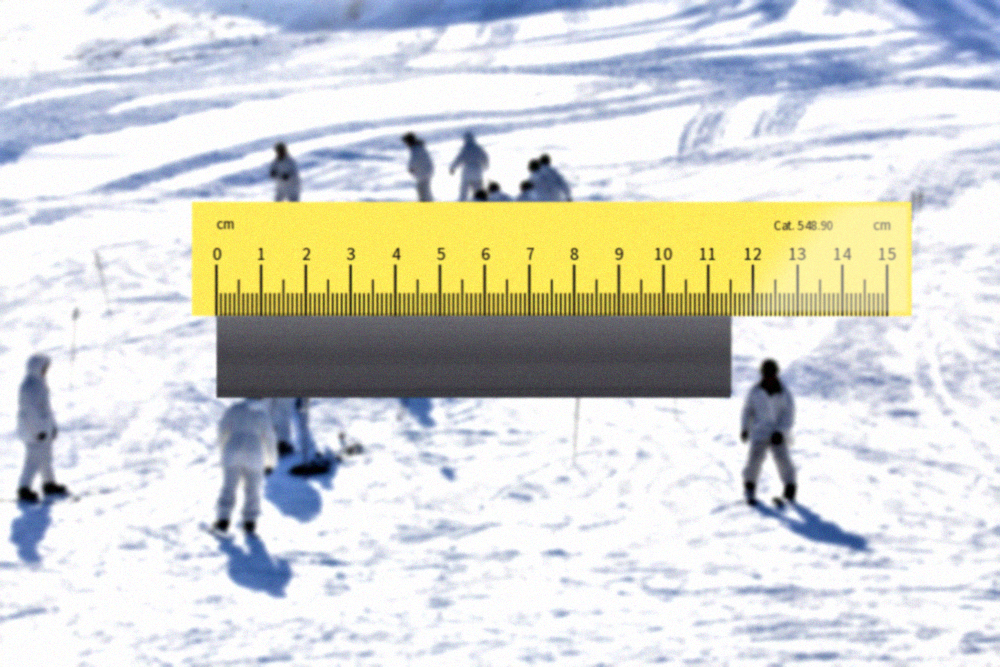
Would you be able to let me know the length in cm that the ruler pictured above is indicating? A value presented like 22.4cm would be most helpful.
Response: 11.5cm
